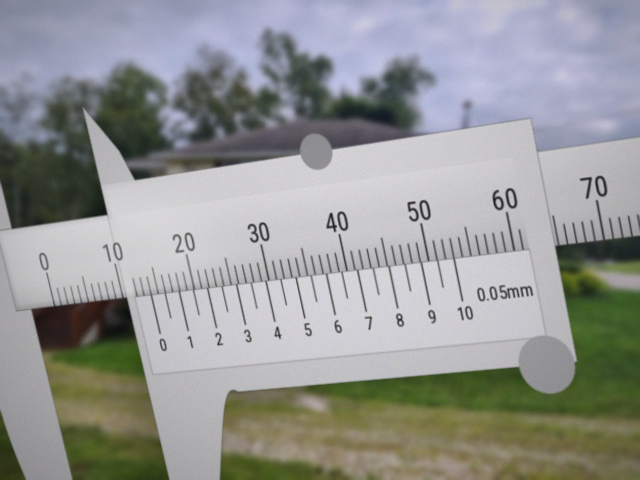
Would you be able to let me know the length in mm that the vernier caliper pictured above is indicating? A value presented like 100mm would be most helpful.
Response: 14.0mm
